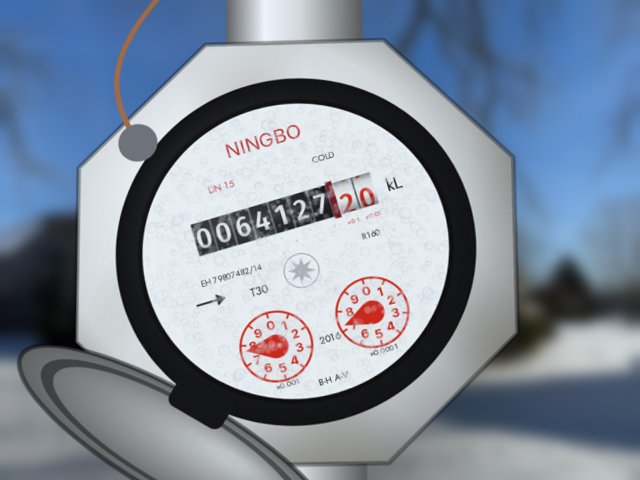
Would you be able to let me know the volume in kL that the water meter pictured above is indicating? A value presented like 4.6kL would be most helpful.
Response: 64127.1977kL
